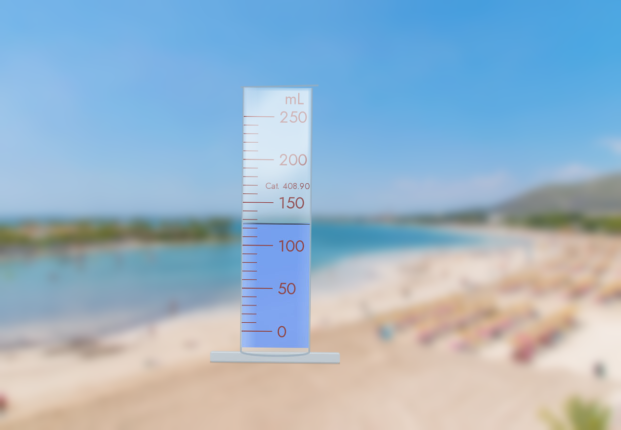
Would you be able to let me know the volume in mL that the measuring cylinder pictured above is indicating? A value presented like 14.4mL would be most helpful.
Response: 125mL
